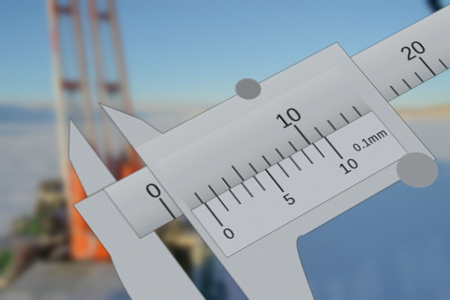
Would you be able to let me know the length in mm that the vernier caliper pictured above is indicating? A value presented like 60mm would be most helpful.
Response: 2.1mm
